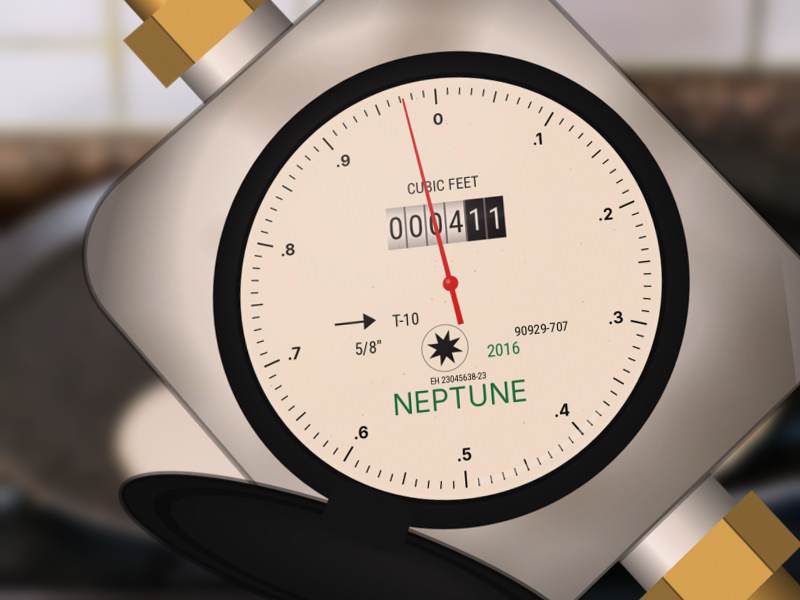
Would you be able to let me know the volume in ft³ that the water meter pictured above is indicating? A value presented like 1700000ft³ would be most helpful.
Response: 410.97ft³
